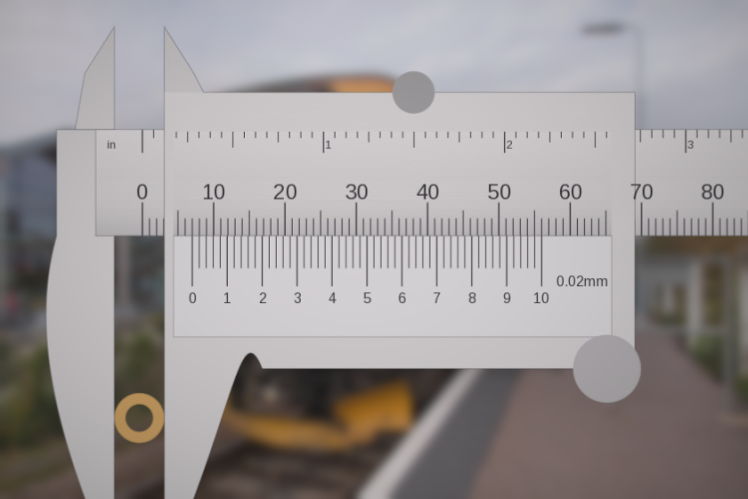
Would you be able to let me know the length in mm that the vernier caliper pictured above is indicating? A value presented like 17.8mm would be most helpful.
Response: 7.0mm
